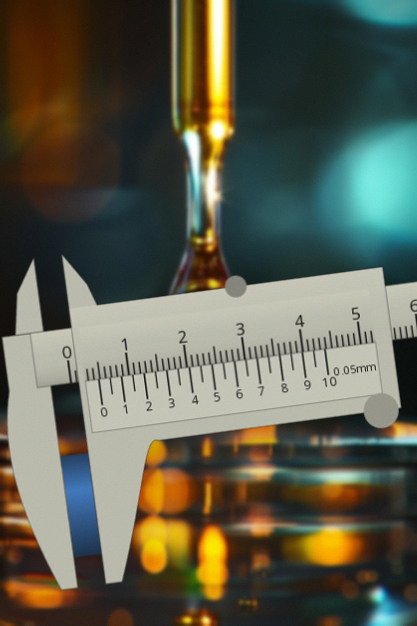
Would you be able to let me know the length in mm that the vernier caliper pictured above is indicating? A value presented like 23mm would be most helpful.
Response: 4.8mm
